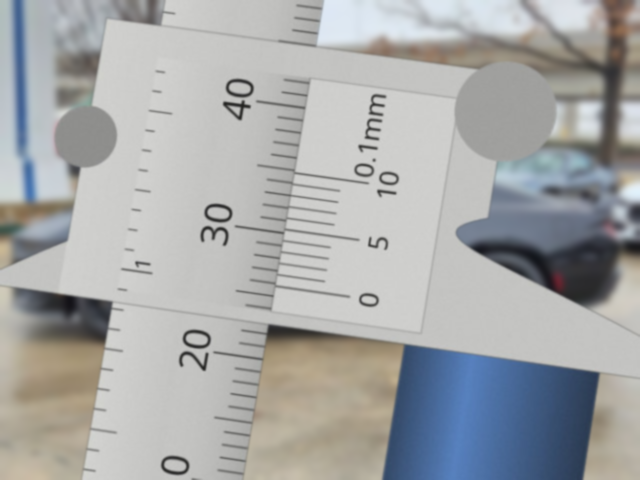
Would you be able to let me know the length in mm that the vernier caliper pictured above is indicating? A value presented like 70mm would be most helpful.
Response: 25.8mm
